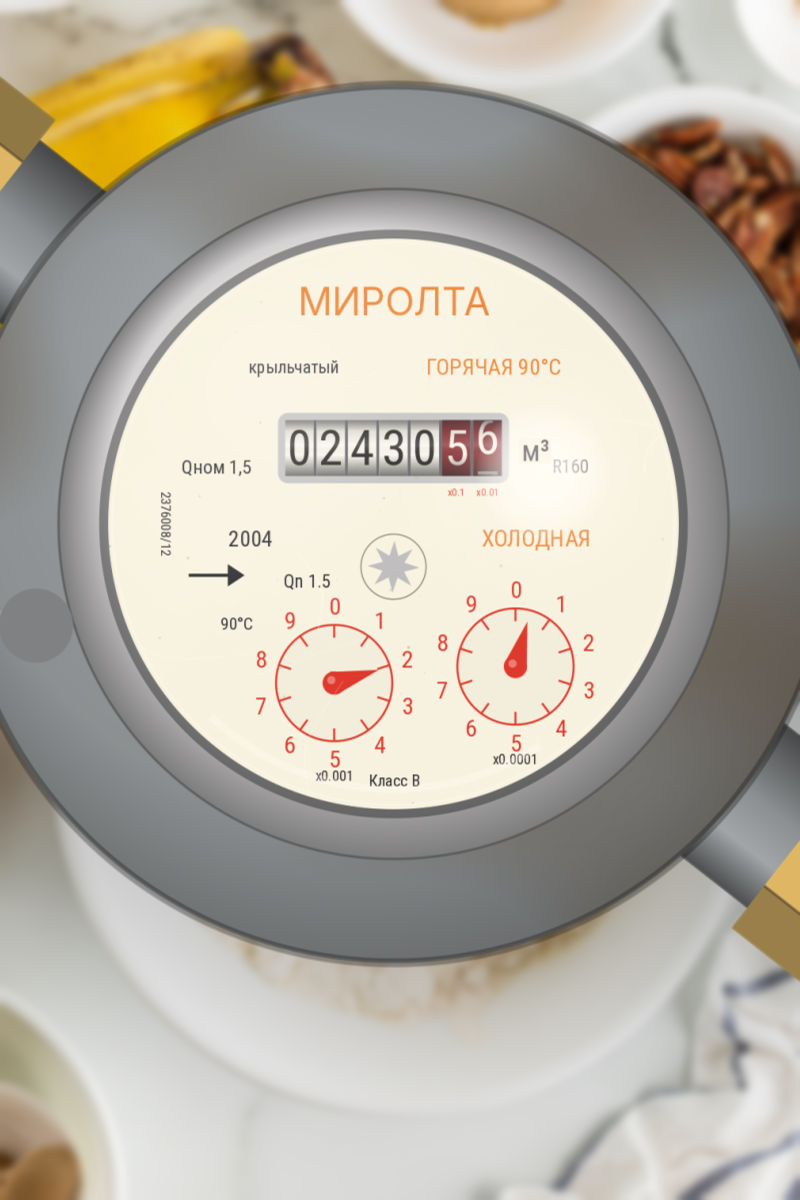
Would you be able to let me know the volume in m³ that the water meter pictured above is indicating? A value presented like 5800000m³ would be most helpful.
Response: 2430.5620m³
